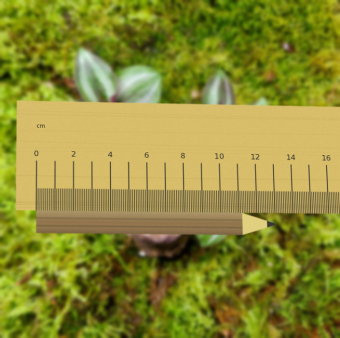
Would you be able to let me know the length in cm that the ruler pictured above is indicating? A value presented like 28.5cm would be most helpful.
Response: 13cm
